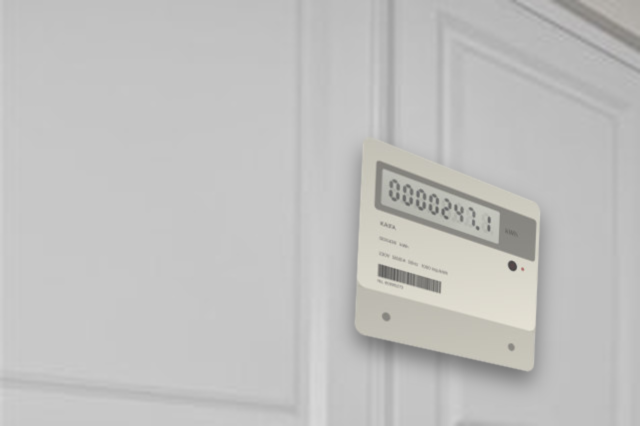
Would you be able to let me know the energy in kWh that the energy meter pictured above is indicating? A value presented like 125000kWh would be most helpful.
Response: 247.1kWh
